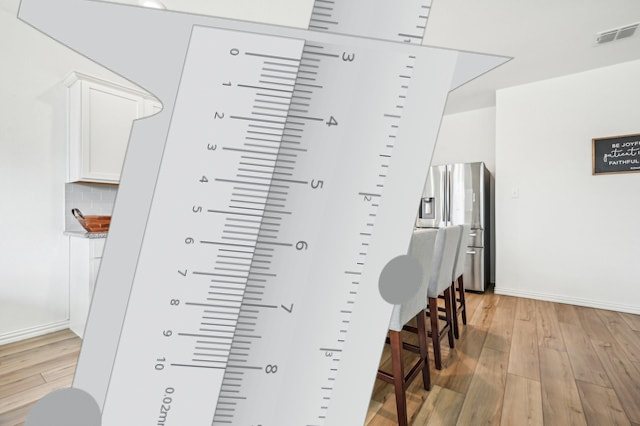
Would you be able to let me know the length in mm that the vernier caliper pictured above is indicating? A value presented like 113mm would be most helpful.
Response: 31.4mm
